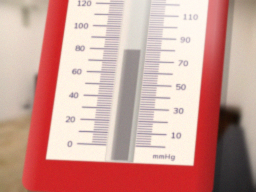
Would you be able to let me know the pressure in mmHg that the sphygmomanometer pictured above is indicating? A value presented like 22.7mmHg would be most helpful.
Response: 80mmHg
